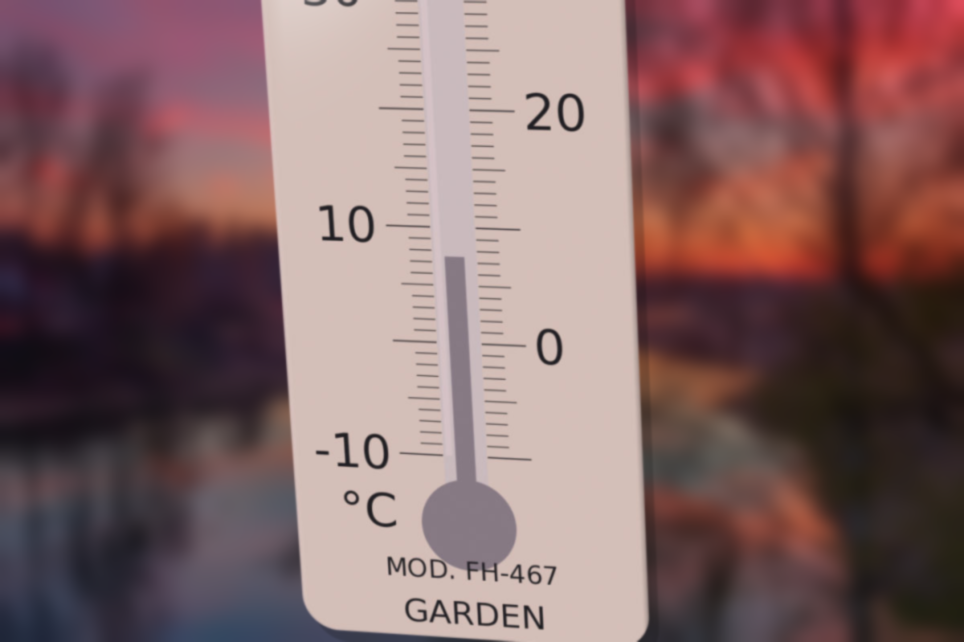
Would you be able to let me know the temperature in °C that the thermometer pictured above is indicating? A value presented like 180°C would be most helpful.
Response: 7.5°C
